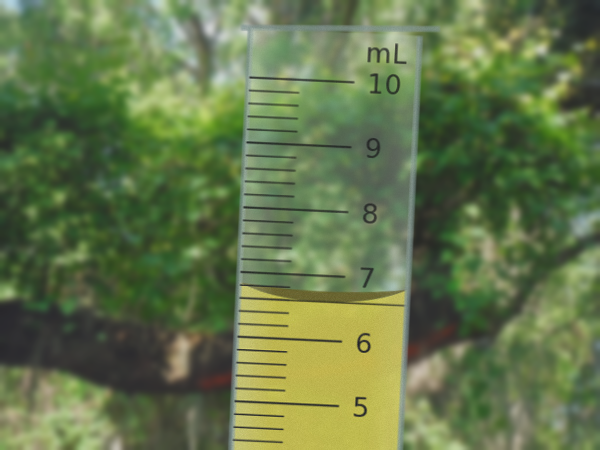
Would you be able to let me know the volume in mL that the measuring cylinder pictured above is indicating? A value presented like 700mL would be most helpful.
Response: 6.6mL
